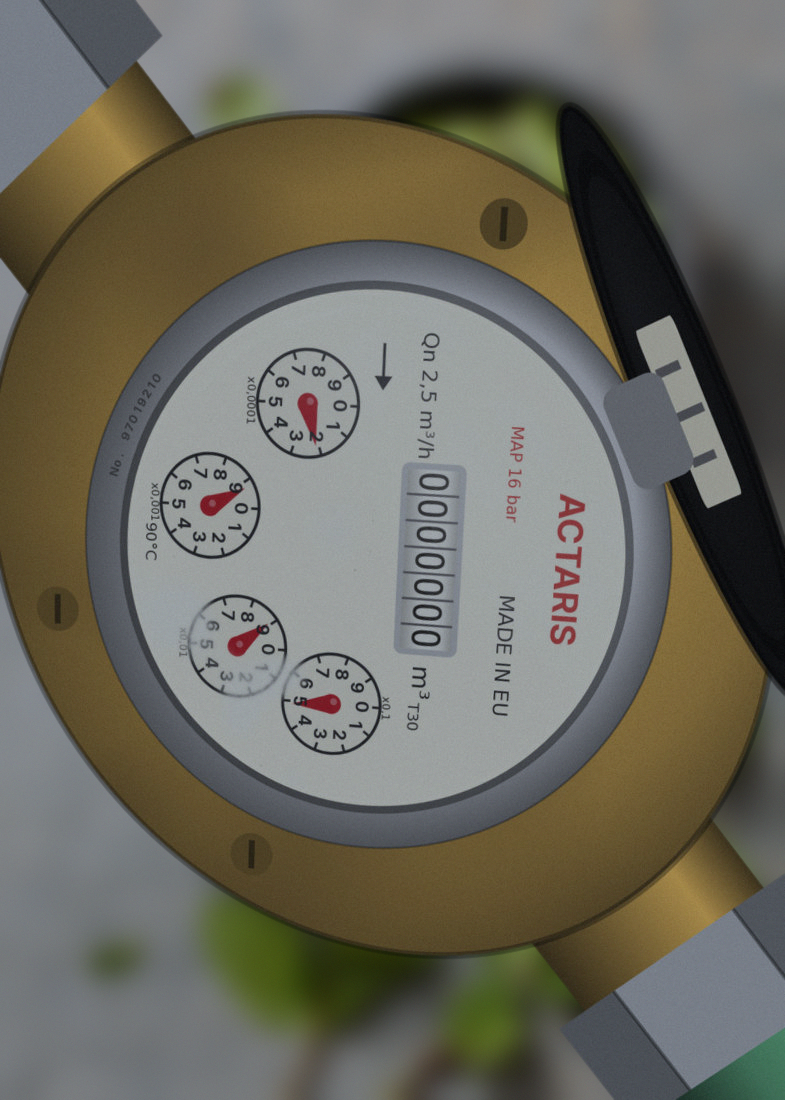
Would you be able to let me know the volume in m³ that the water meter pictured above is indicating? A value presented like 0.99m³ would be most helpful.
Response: 0.4892m³
